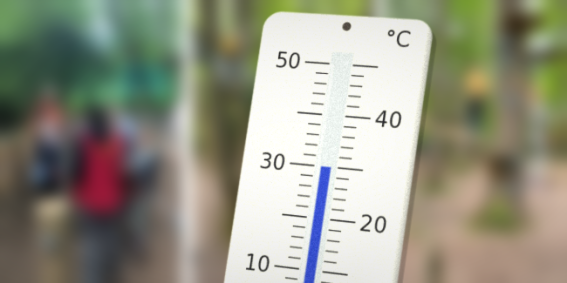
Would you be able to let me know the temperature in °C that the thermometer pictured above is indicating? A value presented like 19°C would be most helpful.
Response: 30°C
